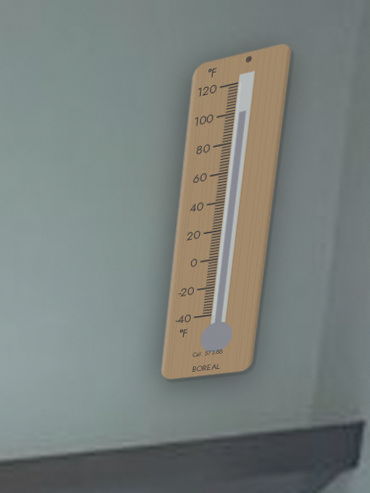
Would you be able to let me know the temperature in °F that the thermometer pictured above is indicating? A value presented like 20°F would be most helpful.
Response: 100°F
